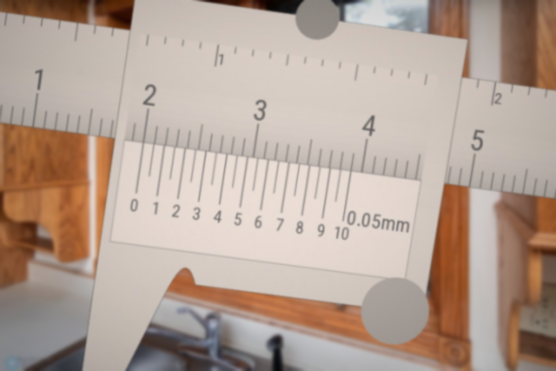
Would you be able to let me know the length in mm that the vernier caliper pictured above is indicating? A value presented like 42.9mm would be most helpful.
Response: 20.0mm
